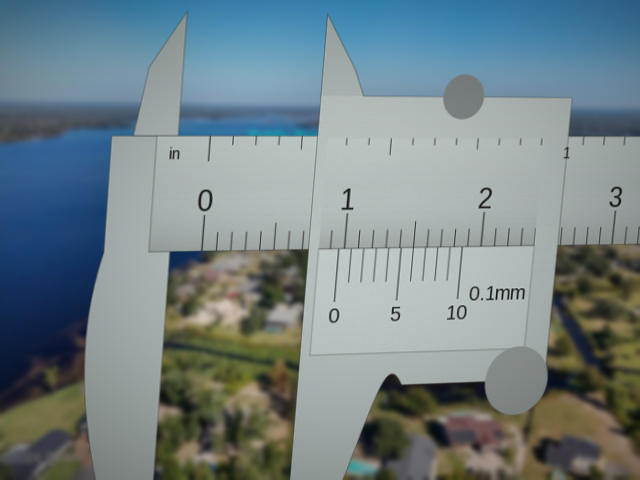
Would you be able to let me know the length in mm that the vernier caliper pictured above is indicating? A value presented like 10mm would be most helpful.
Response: 9.6mm
